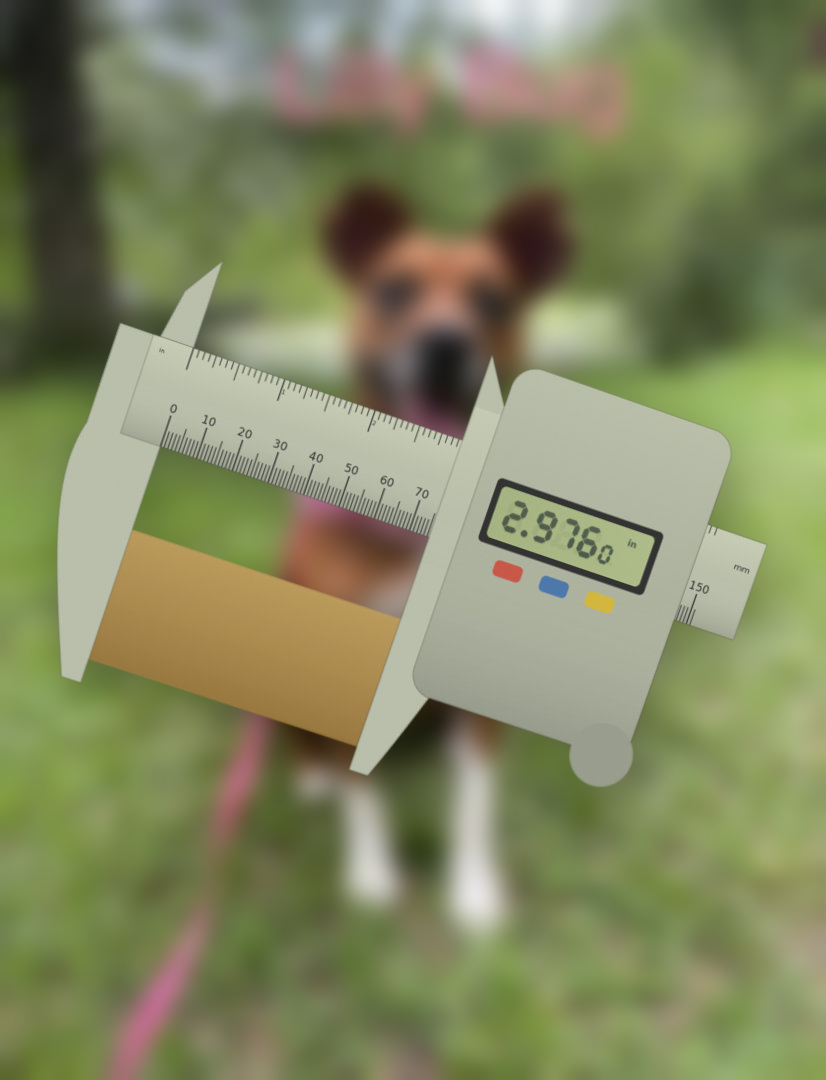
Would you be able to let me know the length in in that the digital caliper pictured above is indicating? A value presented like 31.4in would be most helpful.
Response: 2.9760in
